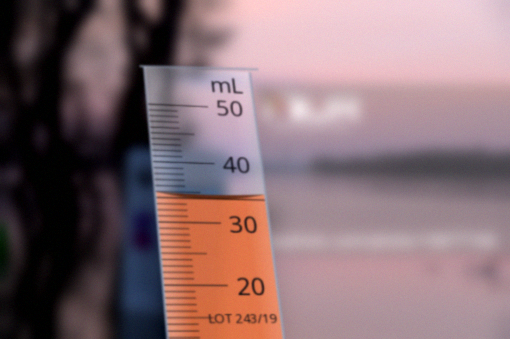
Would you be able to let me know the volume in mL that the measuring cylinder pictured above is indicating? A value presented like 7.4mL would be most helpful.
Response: 34mL
